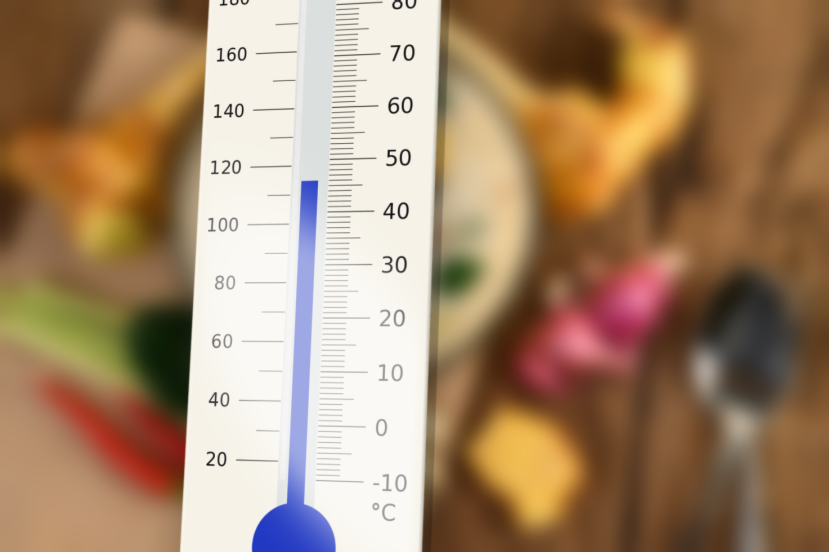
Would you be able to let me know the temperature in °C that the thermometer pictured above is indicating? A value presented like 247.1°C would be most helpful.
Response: 46°C
